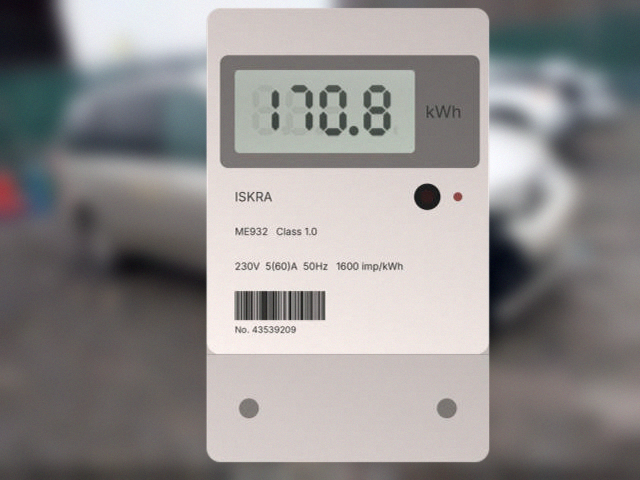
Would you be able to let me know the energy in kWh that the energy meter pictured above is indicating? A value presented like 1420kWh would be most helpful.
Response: 170.8kWh
